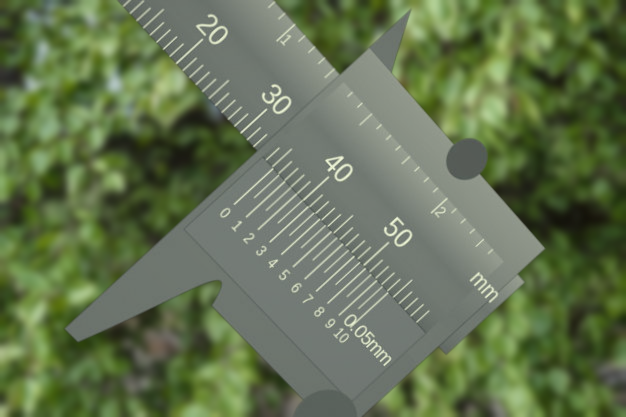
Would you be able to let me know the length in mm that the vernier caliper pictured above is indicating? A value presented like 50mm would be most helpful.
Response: 35.2mm
